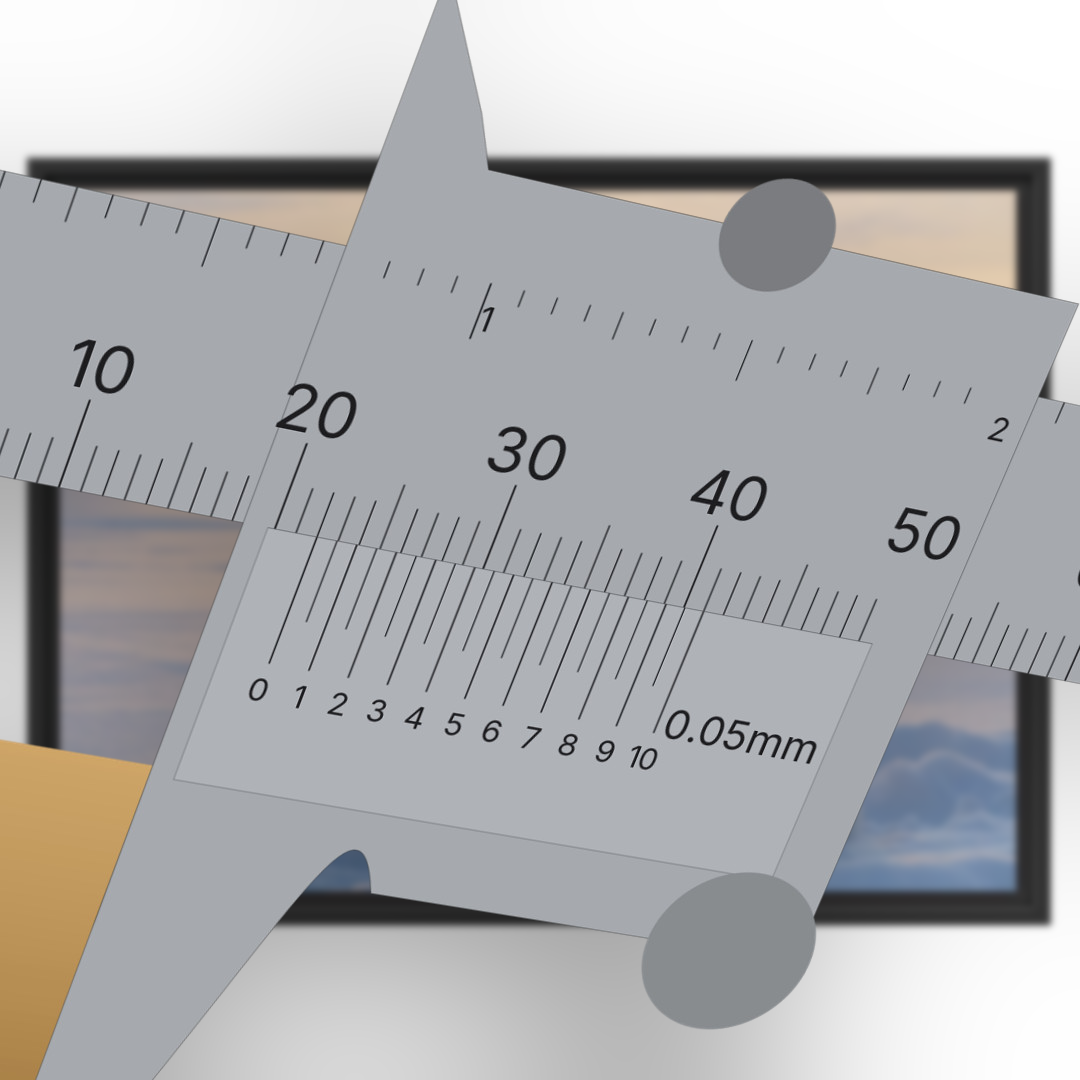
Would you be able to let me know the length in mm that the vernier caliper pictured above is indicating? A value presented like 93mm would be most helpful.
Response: 22.0mm
